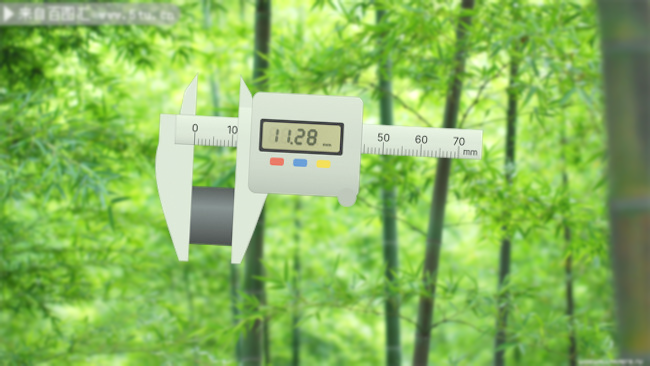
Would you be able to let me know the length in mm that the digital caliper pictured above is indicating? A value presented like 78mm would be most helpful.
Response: 11.28mm
